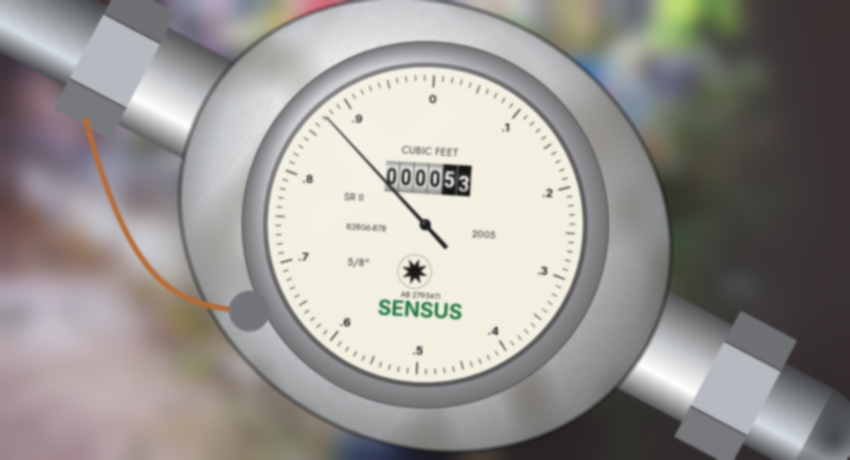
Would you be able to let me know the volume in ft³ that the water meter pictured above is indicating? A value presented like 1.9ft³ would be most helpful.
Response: 52.87ft³
